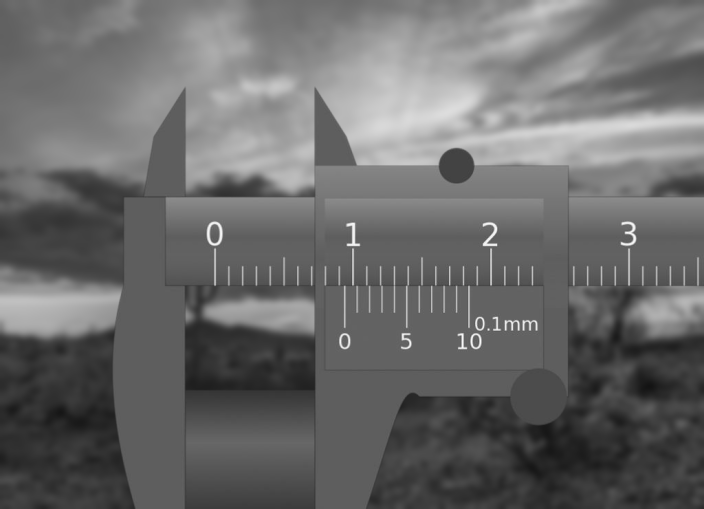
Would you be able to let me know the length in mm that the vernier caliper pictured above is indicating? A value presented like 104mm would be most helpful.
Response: 9.4mm
